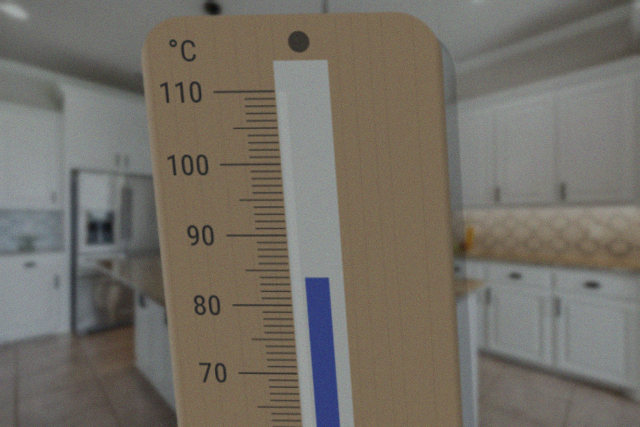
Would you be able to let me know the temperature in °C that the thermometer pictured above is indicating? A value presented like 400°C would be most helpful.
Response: 84°C
